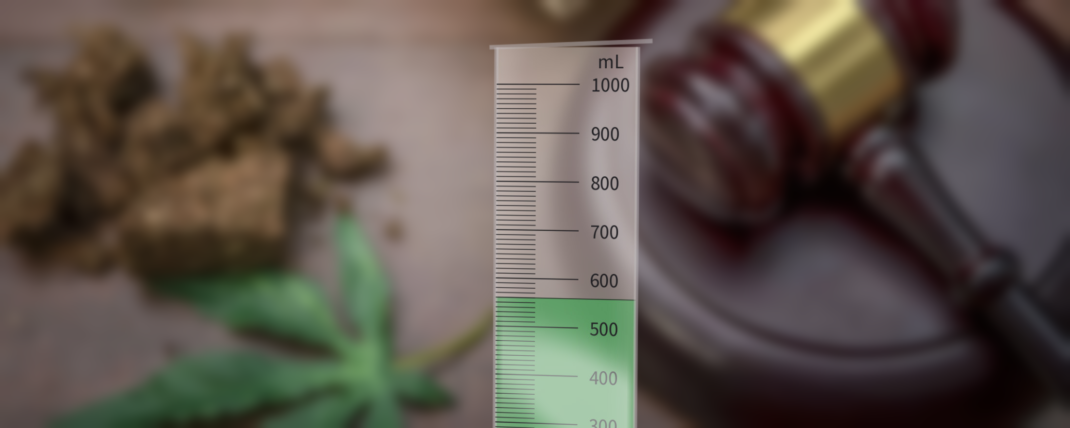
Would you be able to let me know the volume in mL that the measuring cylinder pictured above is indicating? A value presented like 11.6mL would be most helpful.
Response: 560mL
